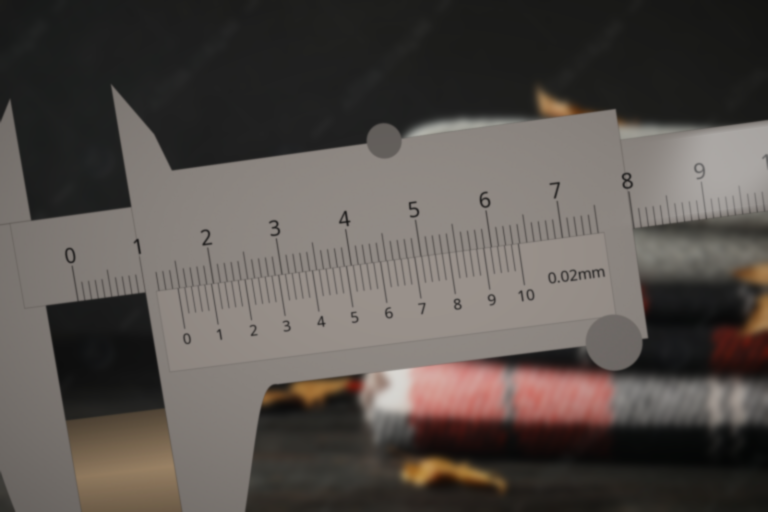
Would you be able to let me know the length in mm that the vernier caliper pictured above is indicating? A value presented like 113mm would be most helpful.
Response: 14.8mm
